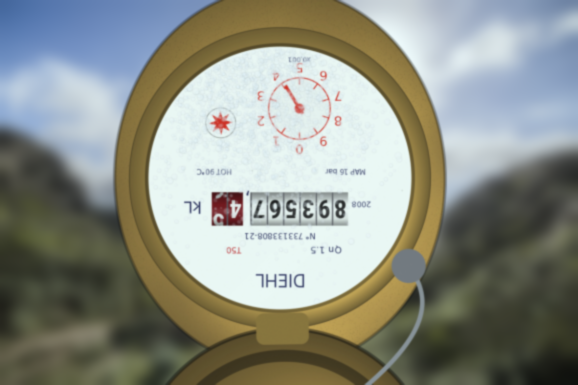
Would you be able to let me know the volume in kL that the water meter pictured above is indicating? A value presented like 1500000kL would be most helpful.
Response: 893567.454kL
